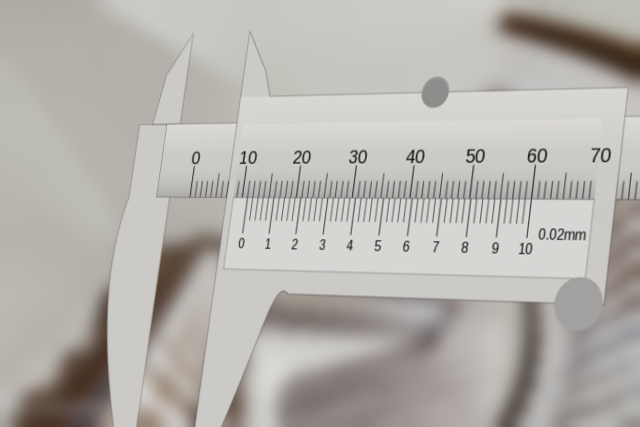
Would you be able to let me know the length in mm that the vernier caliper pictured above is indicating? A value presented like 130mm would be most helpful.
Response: 11.0mm
